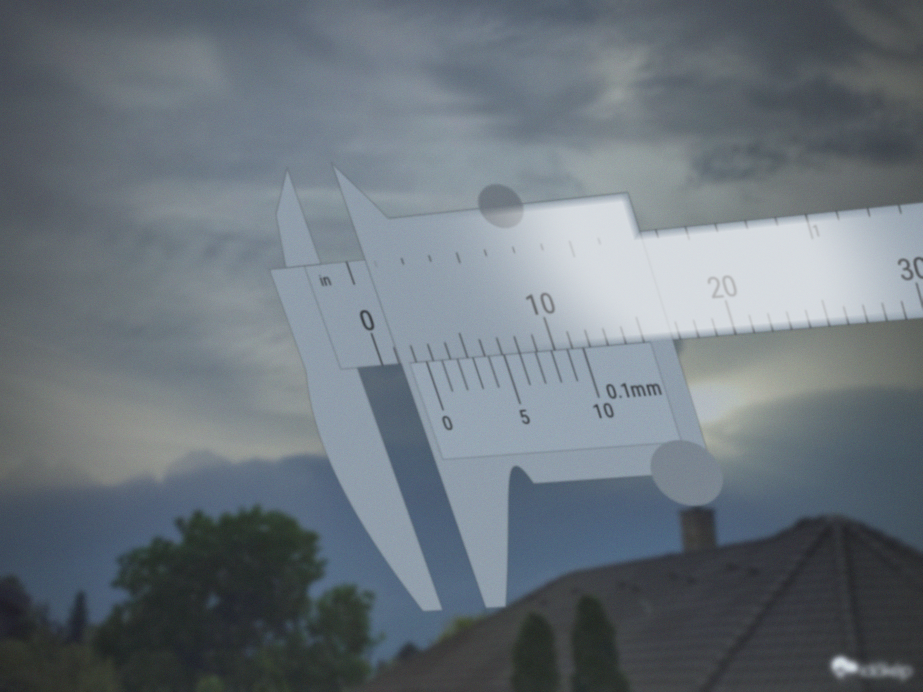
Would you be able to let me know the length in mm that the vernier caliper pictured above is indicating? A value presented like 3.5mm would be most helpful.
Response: 2.6mm
